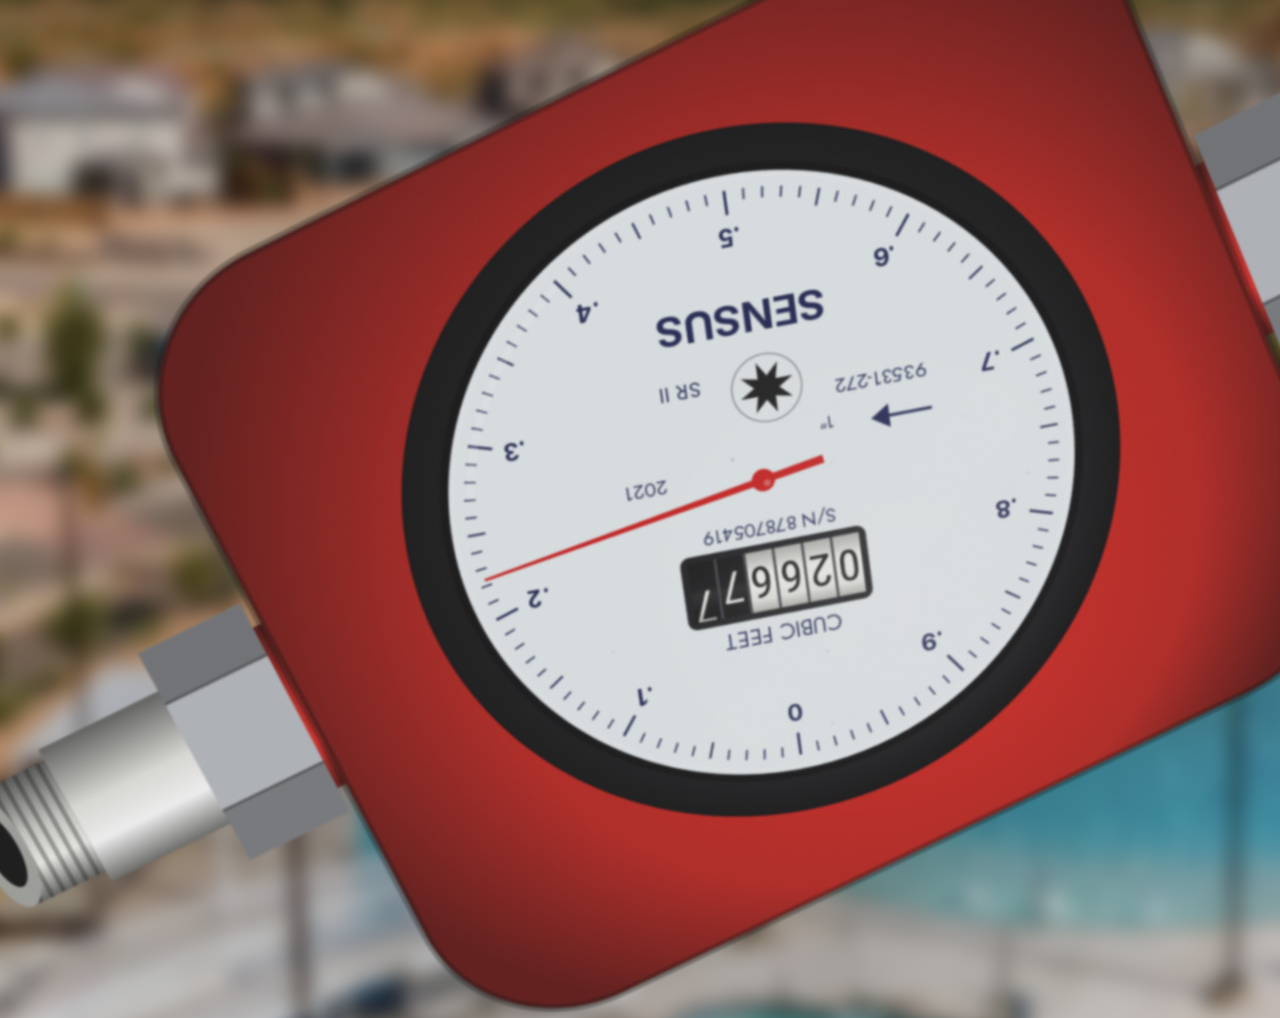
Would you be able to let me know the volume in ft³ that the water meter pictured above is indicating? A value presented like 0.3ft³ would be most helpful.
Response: 26677.22ft³
